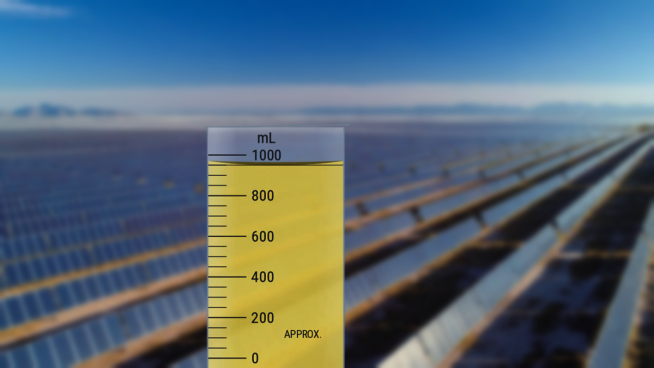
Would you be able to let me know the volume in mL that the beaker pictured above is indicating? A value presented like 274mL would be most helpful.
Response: 950mL
